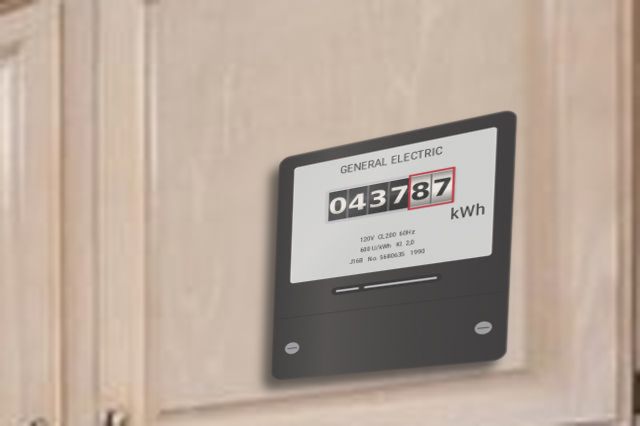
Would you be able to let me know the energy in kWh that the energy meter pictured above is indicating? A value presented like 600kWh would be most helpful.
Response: 437.87kWh
